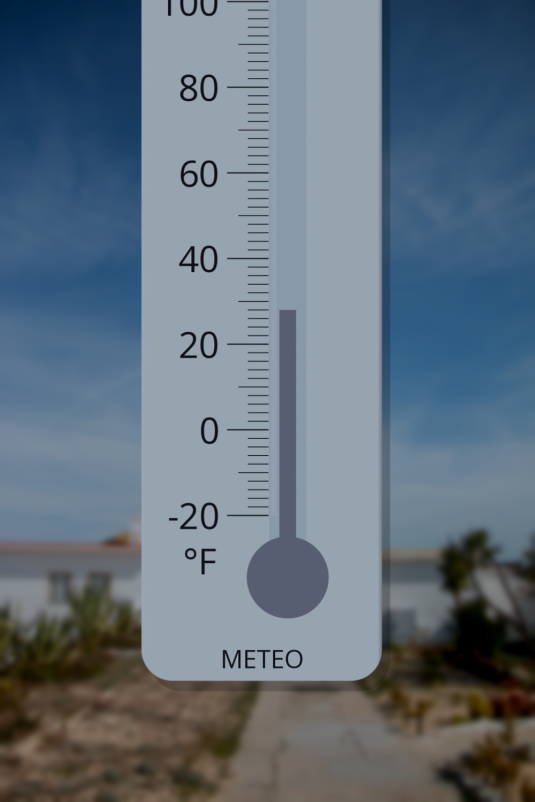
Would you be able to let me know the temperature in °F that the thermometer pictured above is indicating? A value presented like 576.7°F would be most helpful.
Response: 28°F
